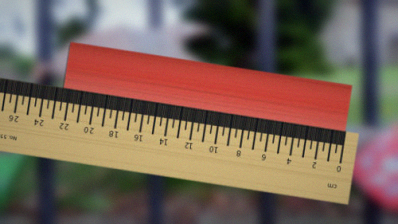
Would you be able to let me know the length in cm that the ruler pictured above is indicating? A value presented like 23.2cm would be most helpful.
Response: 22.5cm
